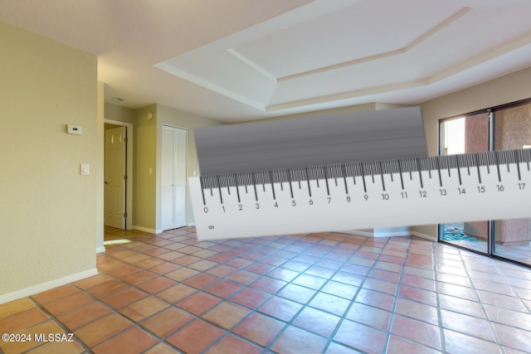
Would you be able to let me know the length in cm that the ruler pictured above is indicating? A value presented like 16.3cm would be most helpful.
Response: 12.5cm
